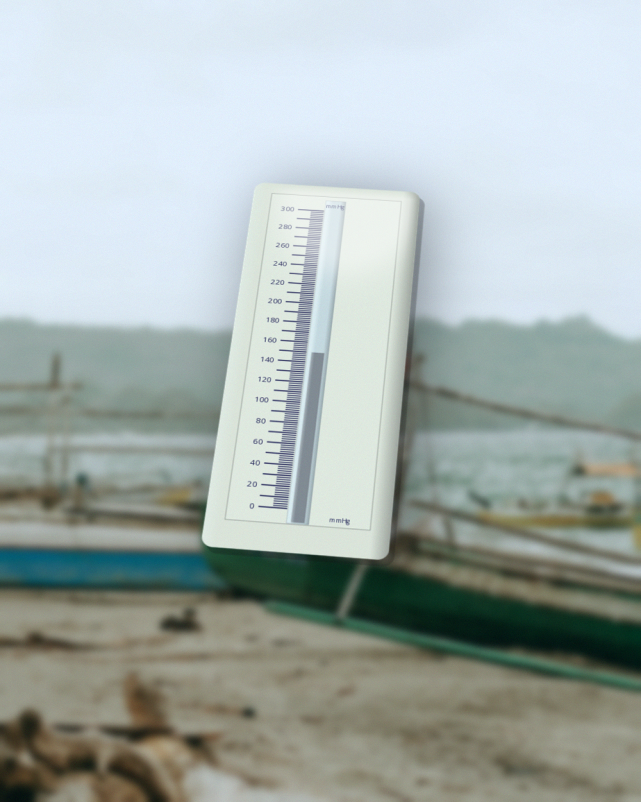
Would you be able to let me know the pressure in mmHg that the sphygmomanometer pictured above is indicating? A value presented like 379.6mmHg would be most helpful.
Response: 150mmHg
